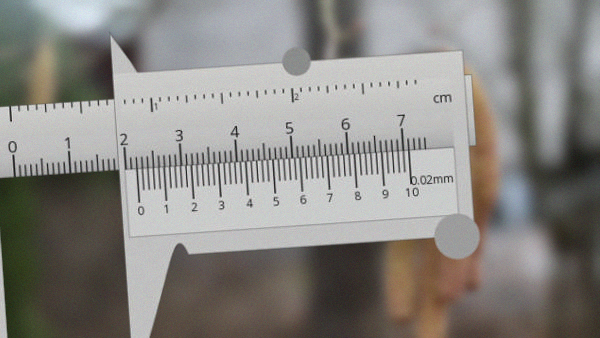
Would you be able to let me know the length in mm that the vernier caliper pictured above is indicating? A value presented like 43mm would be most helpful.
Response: 22.0mm
